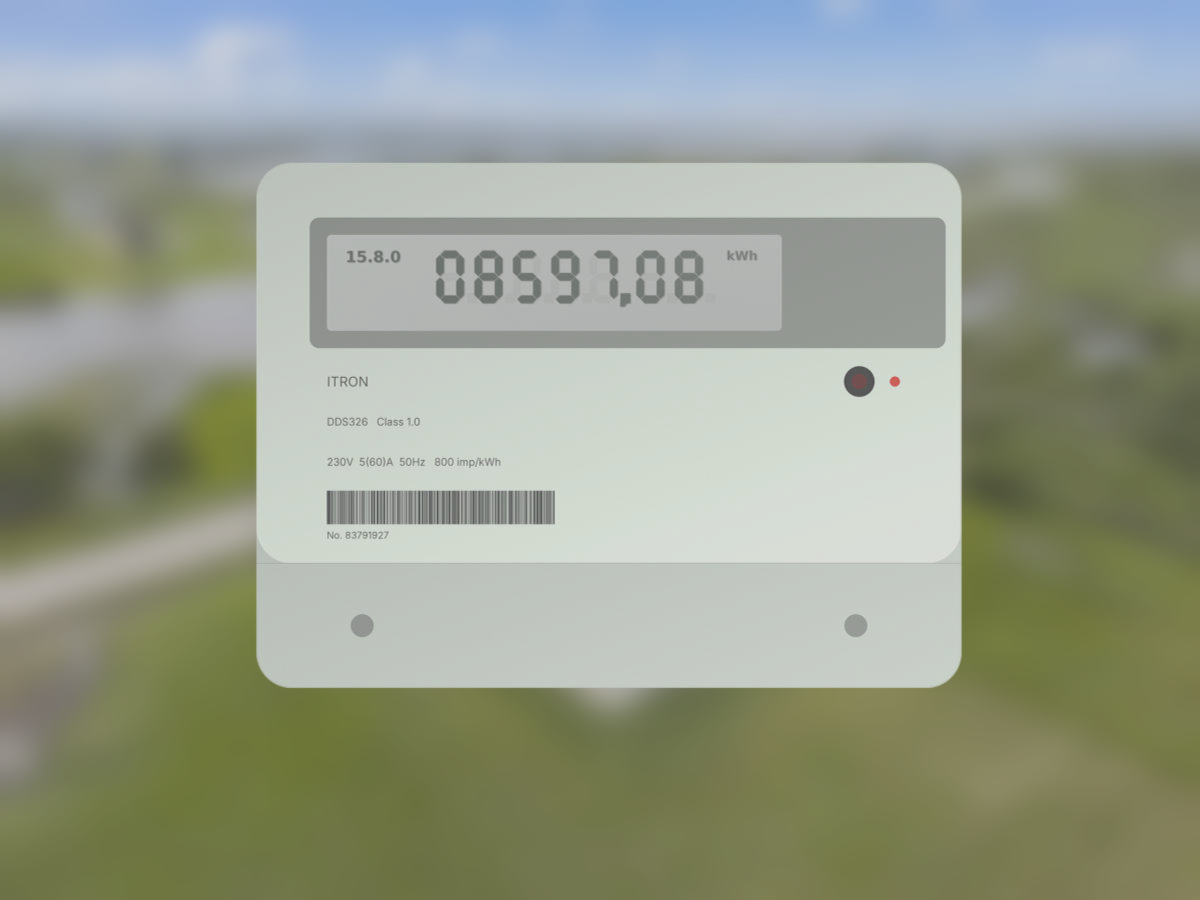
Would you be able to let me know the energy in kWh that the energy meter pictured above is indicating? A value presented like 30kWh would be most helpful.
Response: 8597.08kWh
